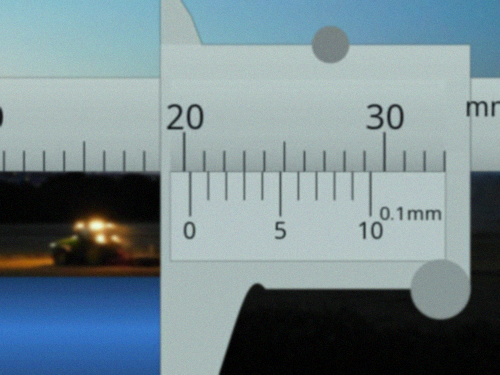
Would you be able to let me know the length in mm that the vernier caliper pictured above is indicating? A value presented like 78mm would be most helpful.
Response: 20.3mm
